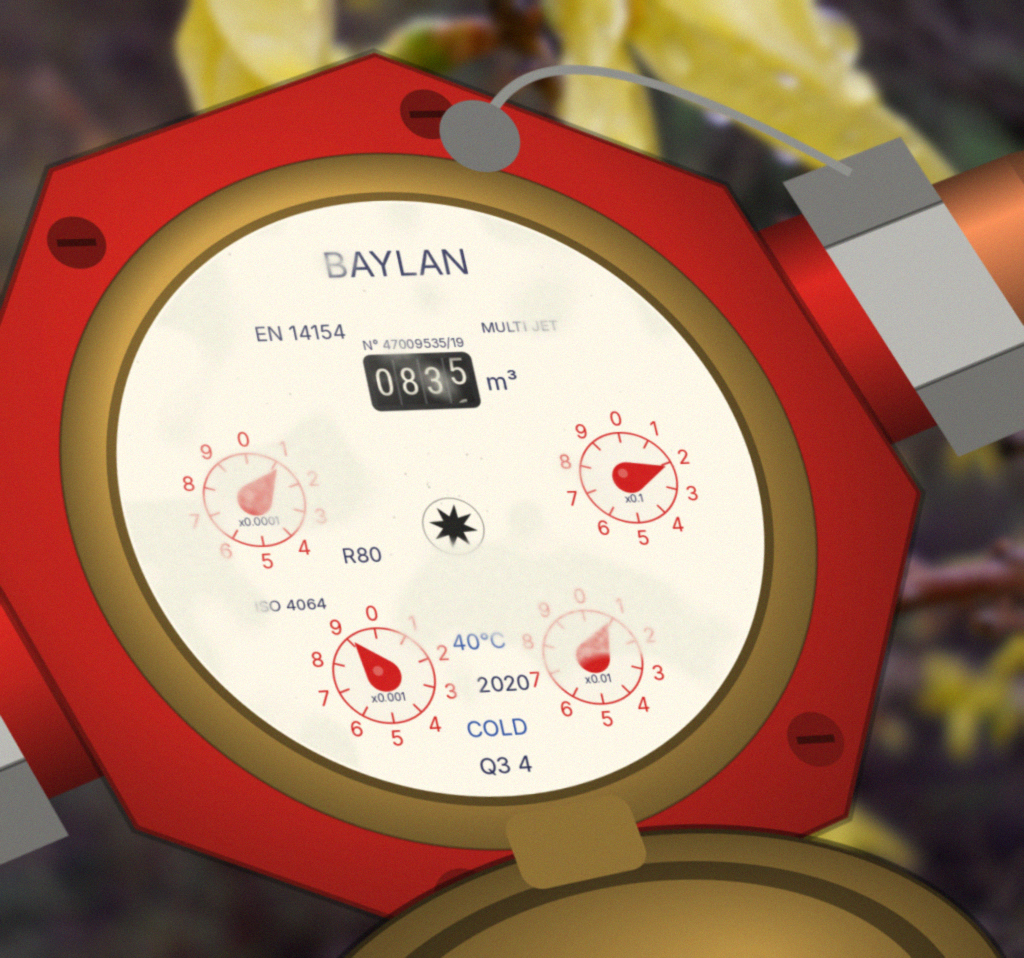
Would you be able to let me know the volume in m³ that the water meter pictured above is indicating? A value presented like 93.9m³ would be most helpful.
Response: 835.2091m³
